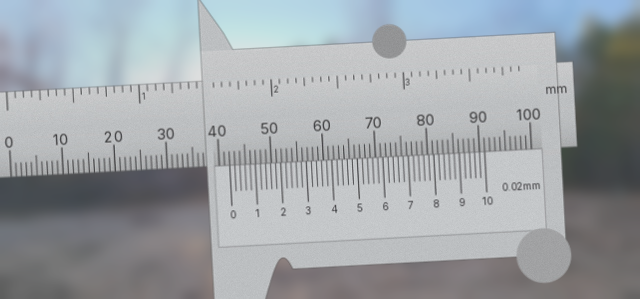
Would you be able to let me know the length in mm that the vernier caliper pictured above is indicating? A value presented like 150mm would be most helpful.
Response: 42.0mm
